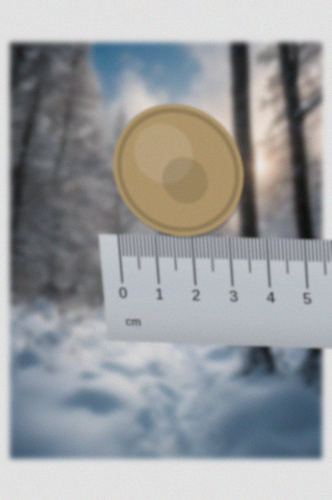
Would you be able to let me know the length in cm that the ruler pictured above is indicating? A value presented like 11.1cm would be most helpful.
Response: 3.5cm
